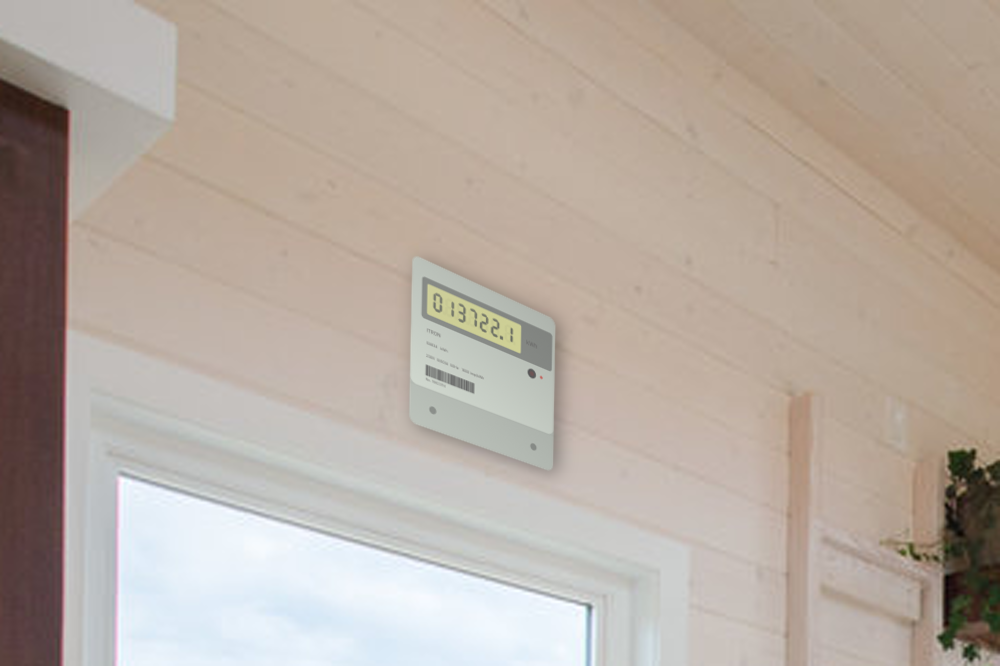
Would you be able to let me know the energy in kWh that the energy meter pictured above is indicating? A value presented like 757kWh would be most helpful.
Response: 13722.1kWh
